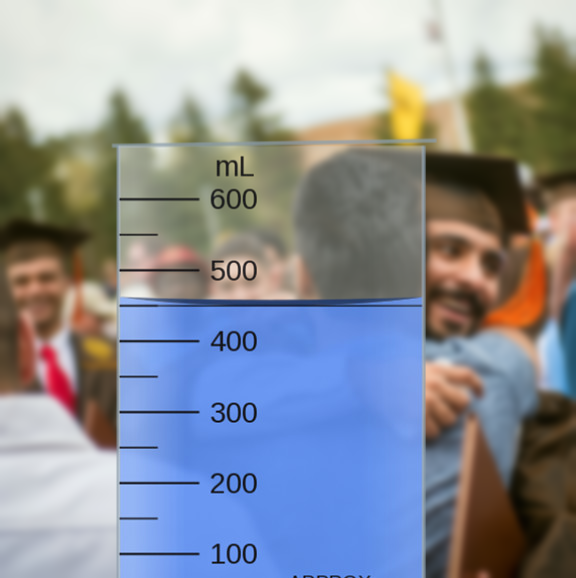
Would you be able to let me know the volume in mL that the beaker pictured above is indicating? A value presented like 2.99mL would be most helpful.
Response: 450mL
